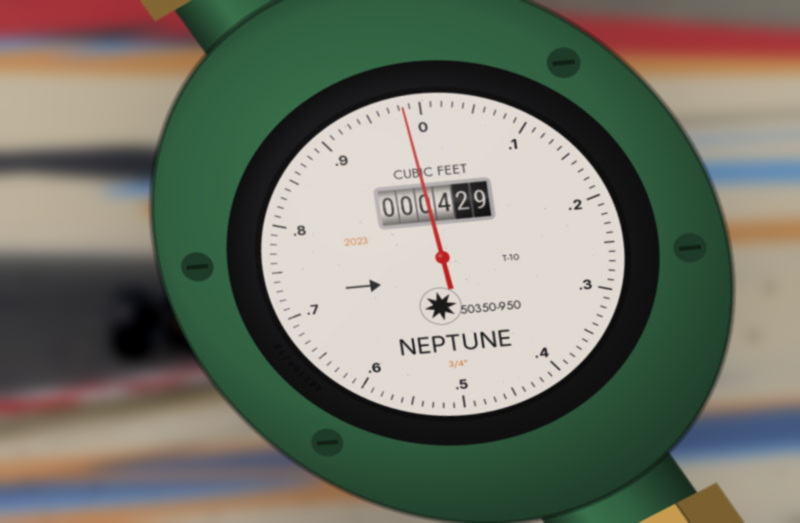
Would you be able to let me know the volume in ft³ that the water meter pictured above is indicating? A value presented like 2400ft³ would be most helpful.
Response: 428.98ft³
